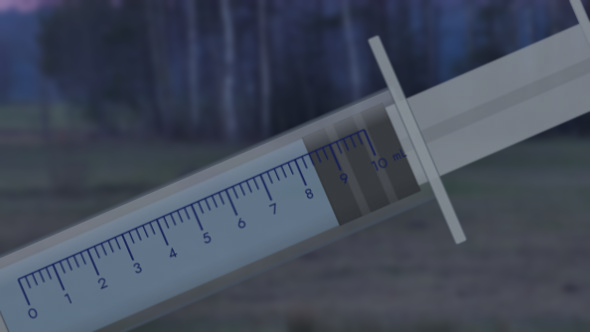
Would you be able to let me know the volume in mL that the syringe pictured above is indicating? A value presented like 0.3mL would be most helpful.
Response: 8.4mL
